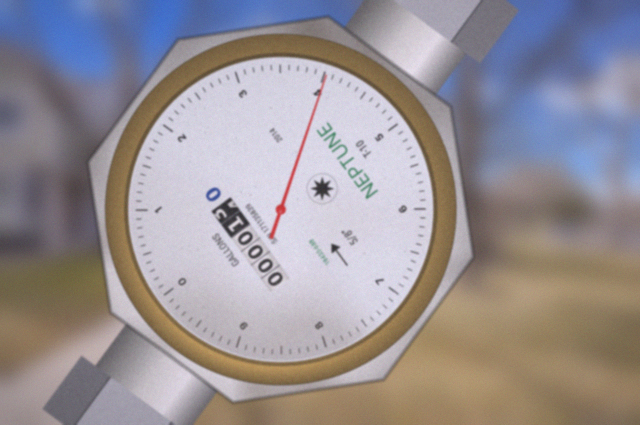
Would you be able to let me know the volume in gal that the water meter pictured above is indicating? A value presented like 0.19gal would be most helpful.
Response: 134.0gal
